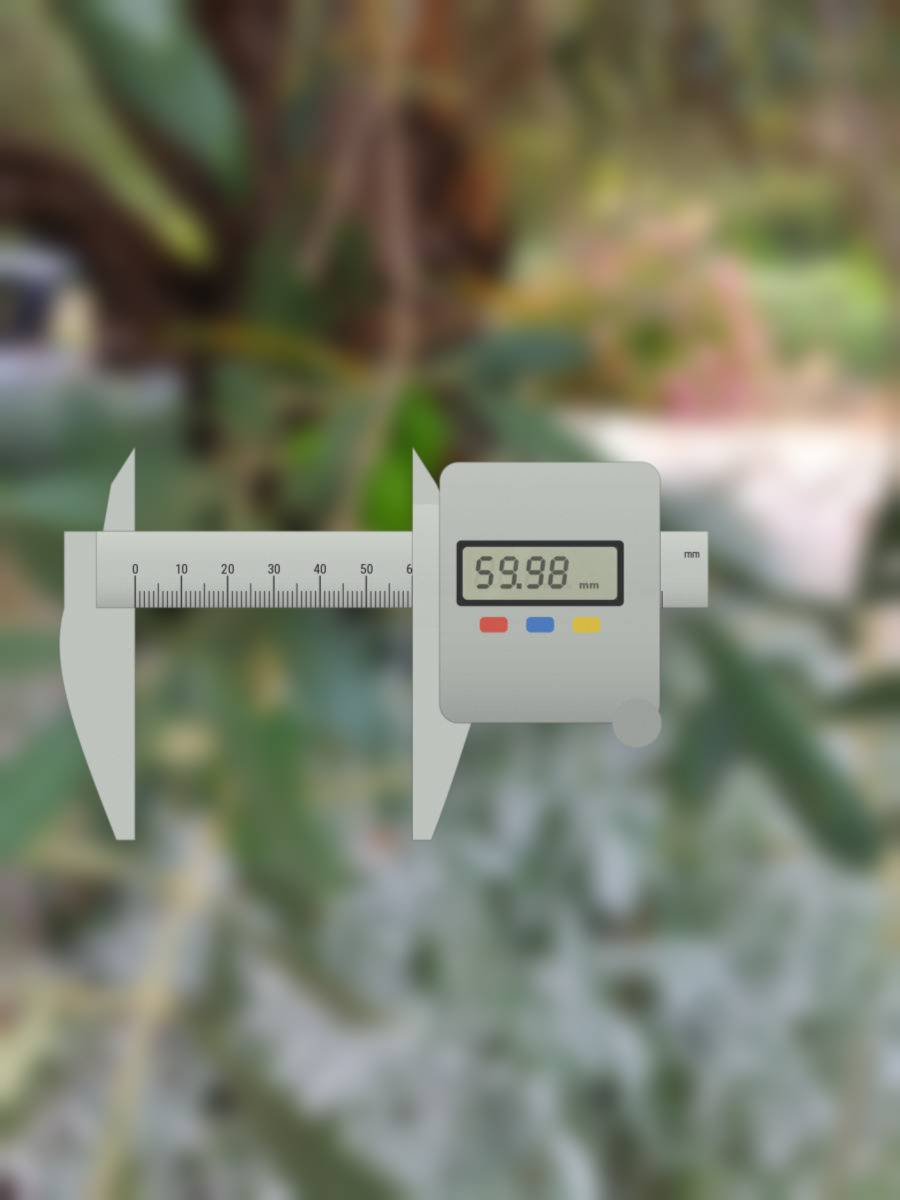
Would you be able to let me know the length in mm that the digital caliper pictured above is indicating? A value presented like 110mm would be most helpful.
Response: 59.98mm
